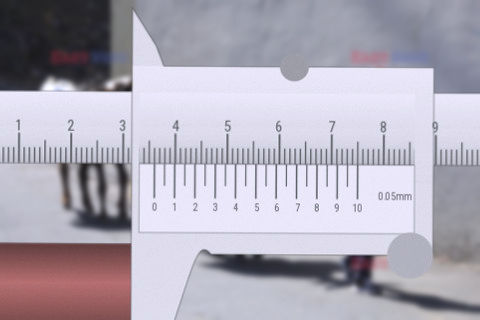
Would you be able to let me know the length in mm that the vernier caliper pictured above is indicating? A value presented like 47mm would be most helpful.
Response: 36.0mm
